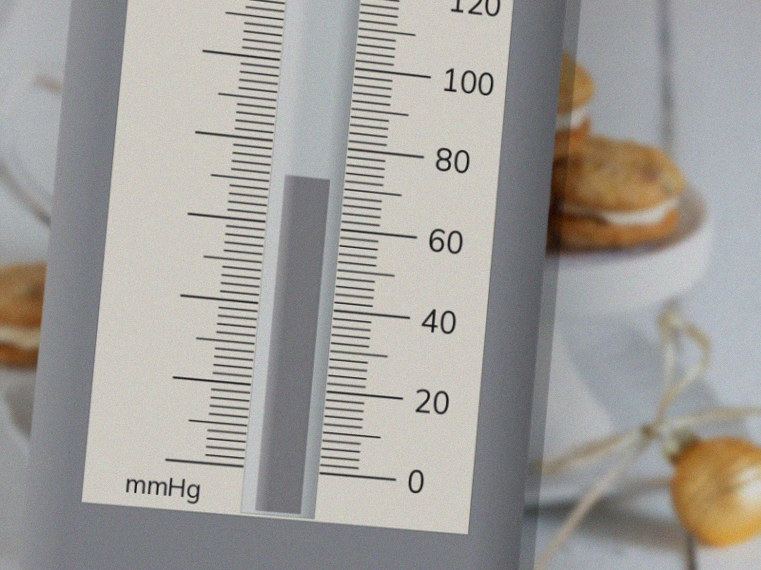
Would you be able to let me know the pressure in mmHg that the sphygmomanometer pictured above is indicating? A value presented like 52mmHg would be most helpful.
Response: 72mmHg
